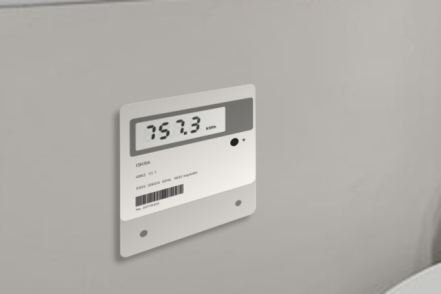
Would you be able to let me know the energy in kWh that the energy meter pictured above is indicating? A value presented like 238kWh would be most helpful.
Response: 757.3kWh
